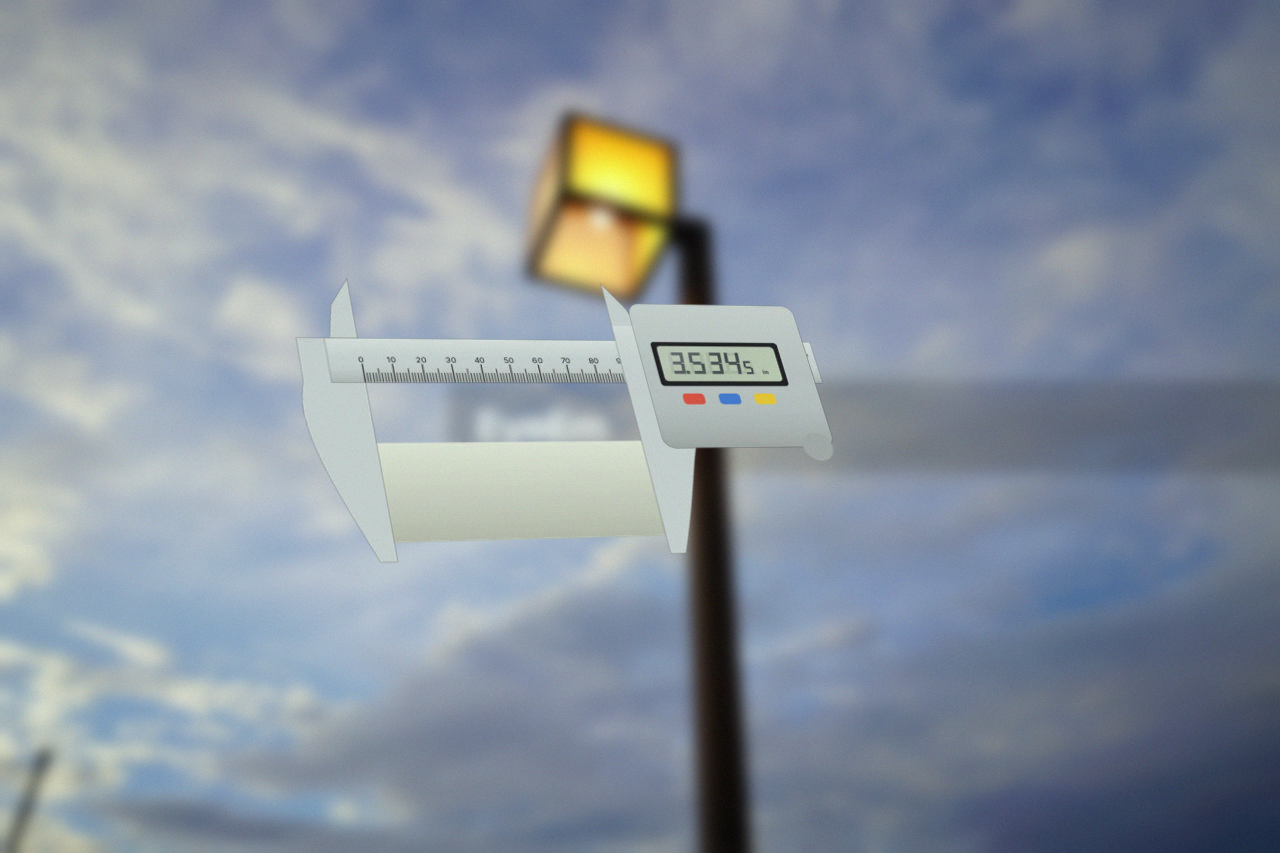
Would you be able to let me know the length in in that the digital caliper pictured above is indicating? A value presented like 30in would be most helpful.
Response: 3.5345in
